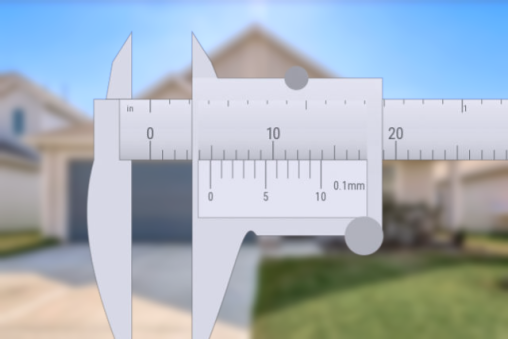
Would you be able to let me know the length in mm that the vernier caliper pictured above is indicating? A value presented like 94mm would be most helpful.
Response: 4.9mm
